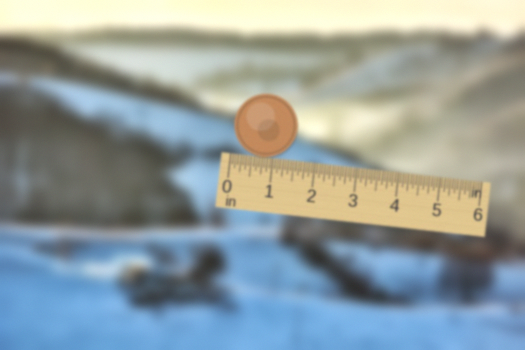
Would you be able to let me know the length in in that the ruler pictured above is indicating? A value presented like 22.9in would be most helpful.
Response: 1.5in
